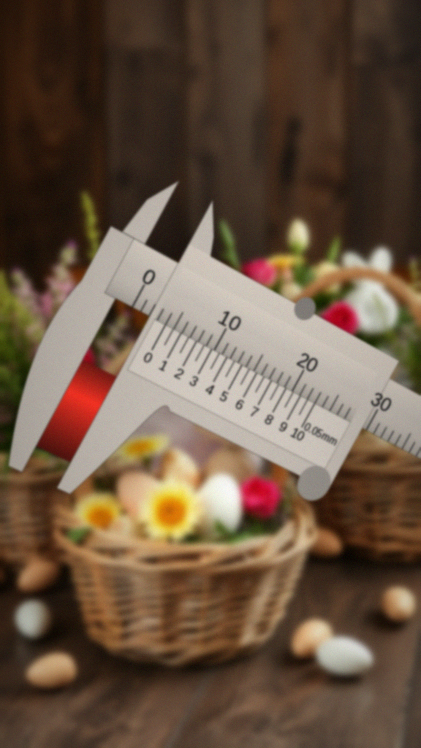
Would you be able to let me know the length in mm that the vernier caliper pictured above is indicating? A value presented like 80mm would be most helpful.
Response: 4.0mm
